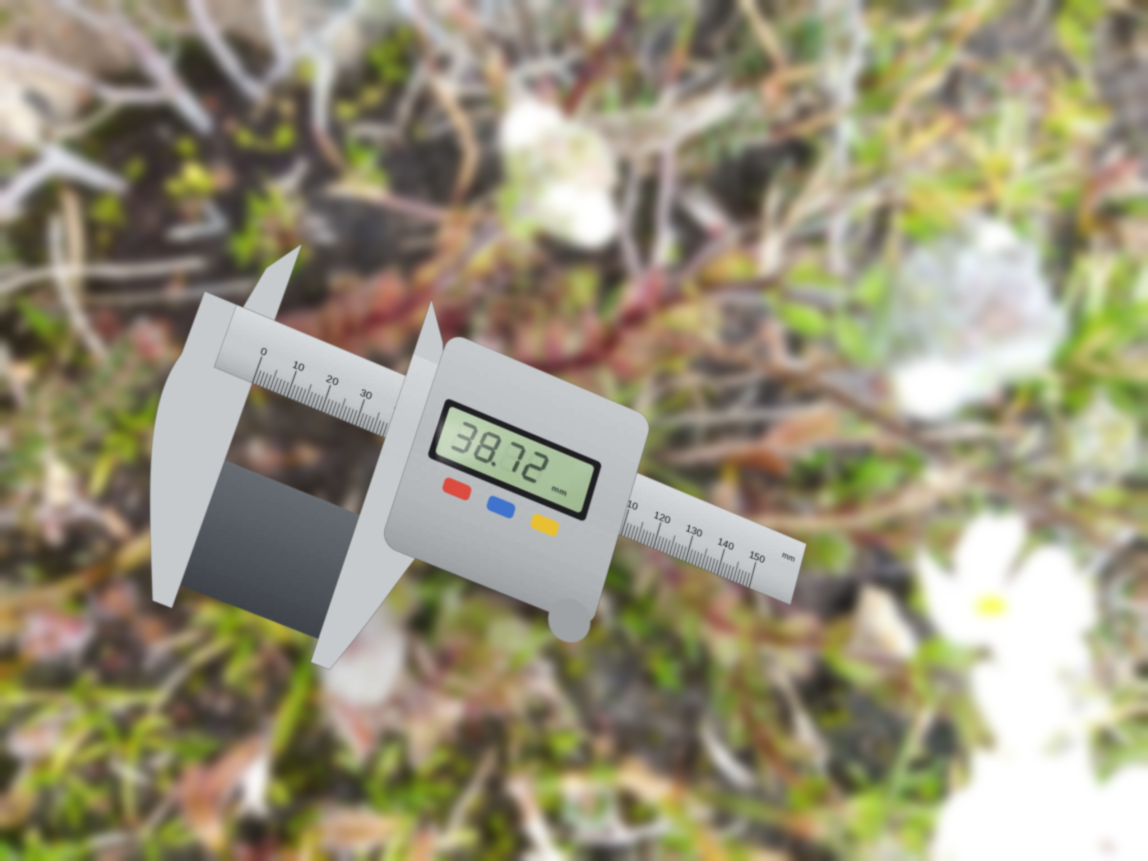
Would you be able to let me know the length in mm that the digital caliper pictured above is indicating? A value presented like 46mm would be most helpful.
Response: 38.72mm
